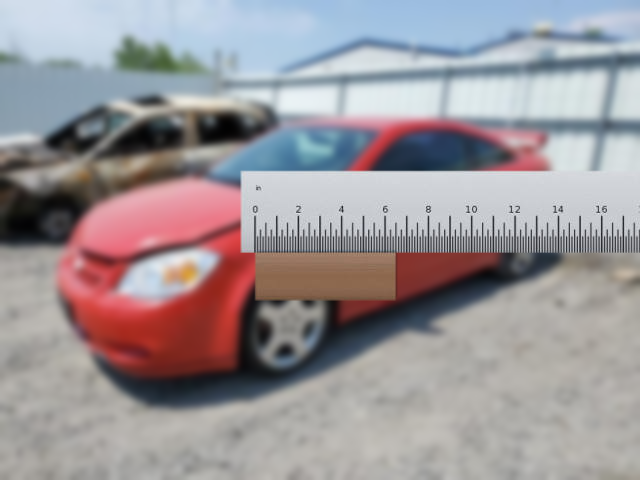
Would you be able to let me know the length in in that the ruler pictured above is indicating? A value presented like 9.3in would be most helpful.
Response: 6.5in
